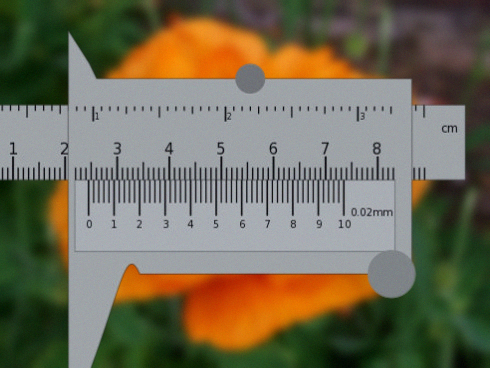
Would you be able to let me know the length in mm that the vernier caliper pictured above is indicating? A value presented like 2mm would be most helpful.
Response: 24.5mm
